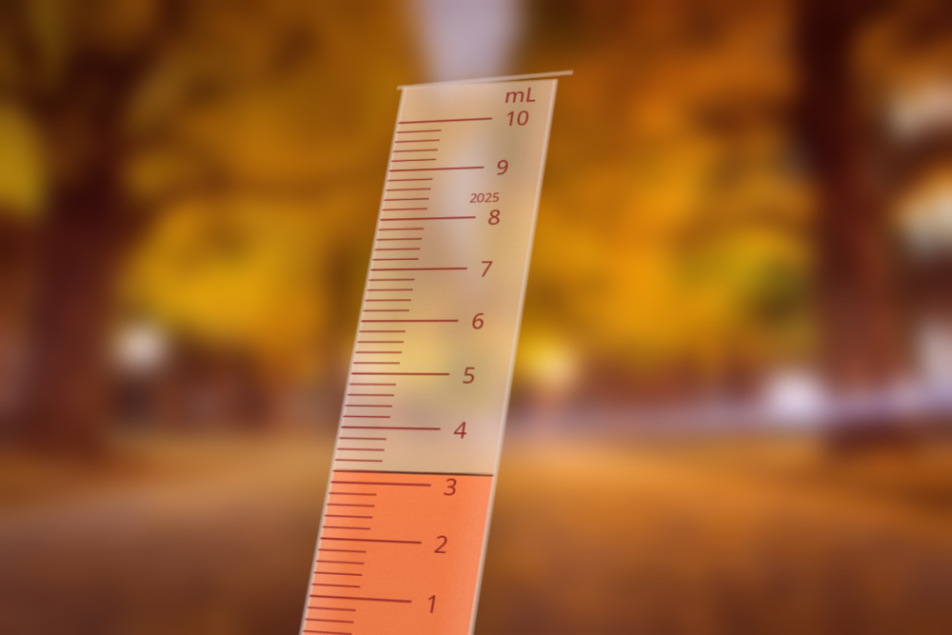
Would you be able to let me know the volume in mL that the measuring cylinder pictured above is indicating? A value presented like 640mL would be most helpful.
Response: 3.2mL
